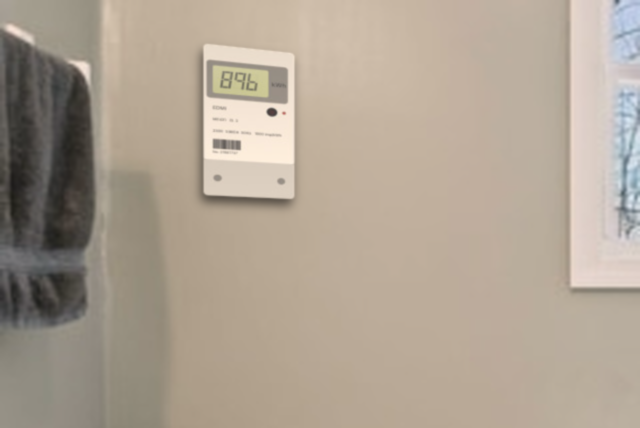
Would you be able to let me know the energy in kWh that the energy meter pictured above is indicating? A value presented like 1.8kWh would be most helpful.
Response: 896kWh
